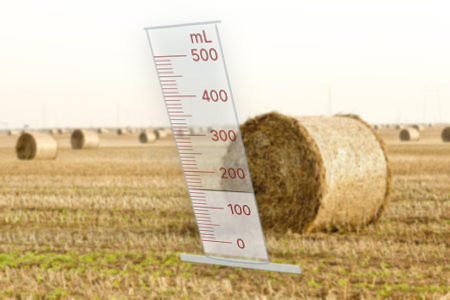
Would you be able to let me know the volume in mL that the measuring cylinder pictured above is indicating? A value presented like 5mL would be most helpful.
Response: 150mL
